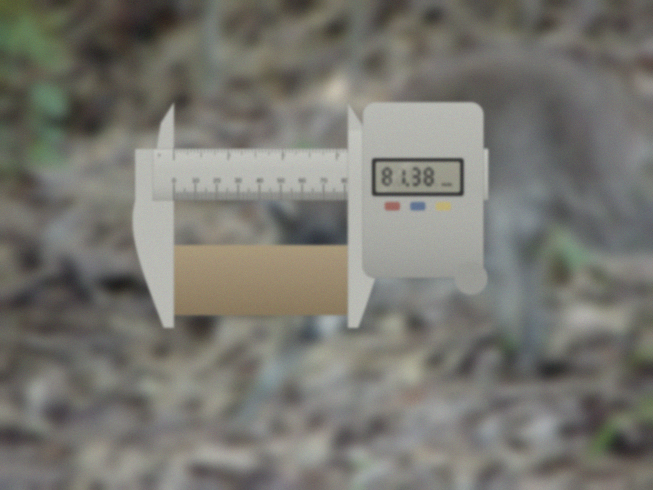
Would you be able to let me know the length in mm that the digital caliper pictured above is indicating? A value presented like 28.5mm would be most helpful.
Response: 81.38mm
